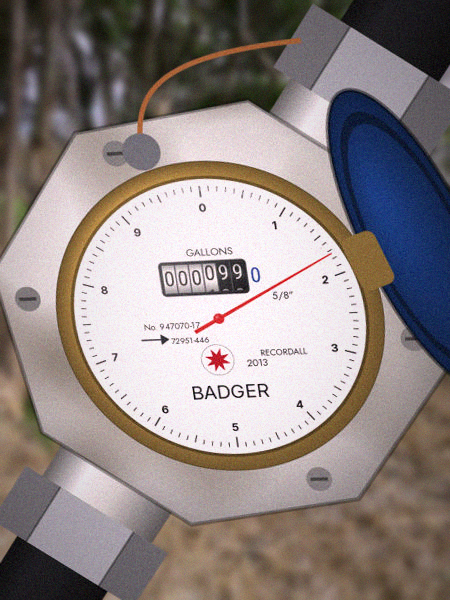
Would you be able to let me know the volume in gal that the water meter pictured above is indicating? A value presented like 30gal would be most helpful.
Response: 991.7gal
